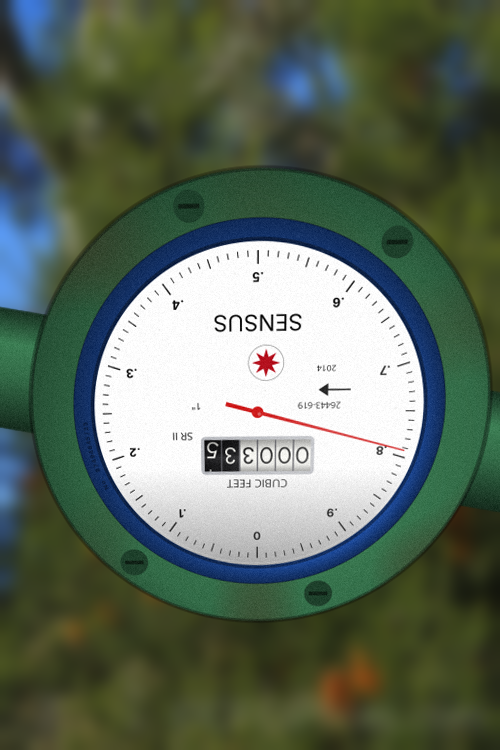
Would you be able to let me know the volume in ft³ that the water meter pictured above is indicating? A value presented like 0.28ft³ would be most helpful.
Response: 334.79ft³
